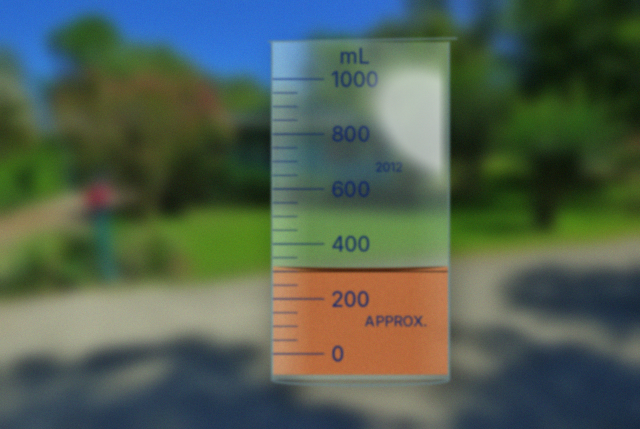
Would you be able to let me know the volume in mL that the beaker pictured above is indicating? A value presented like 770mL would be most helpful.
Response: 300mL
